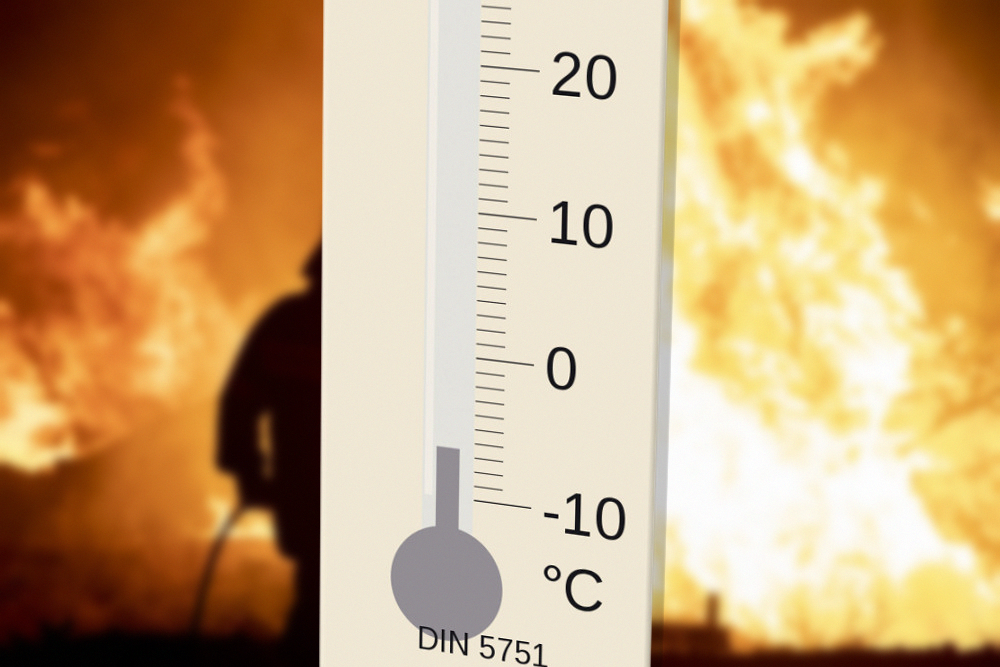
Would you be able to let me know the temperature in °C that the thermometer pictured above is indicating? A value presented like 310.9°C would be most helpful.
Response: -6.5°C
